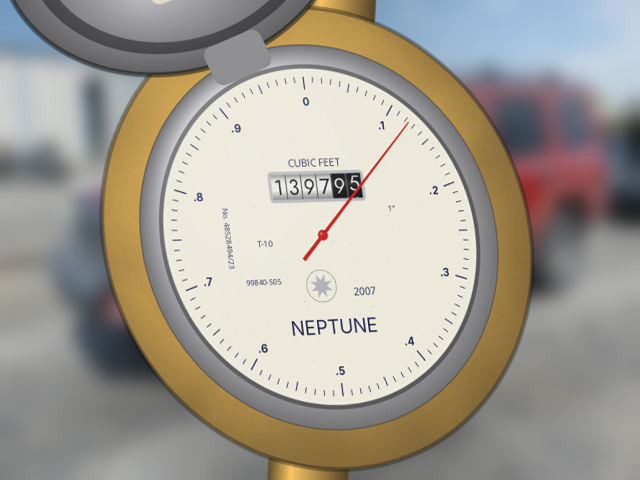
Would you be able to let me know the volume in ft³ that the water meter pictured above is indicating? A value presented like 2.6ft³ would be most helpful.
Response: 139795.12ft³
